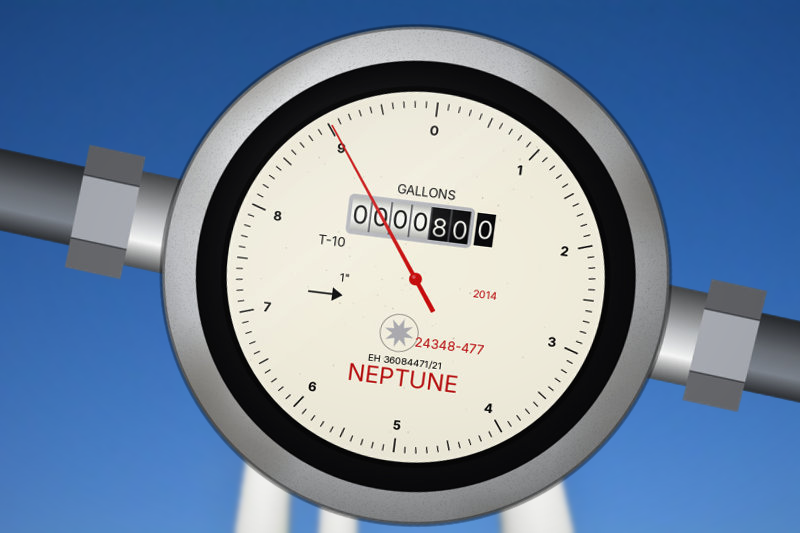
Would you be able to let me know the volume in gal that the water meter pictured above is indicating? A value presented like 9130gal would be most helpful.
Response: 799.0gal
